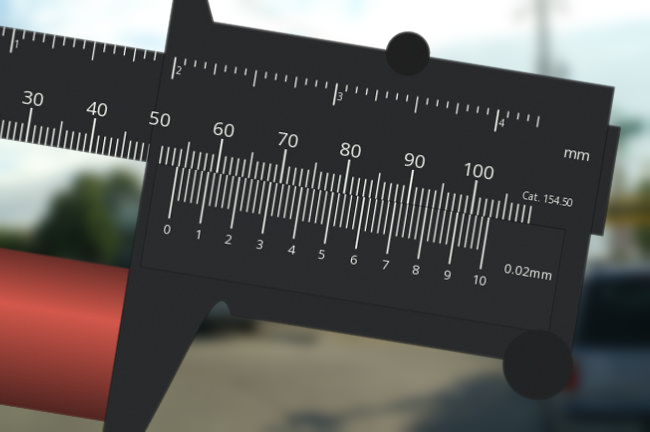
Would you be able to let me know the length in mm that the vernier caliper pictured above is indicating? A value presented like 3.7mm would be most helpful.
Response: 53.8mm
